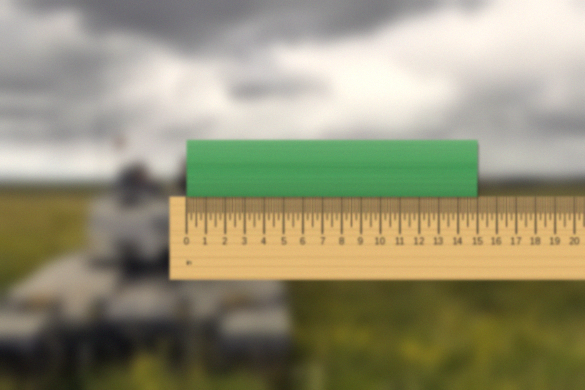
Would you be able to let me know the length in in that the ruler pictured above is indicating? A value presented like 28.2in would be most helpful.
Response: 15in
